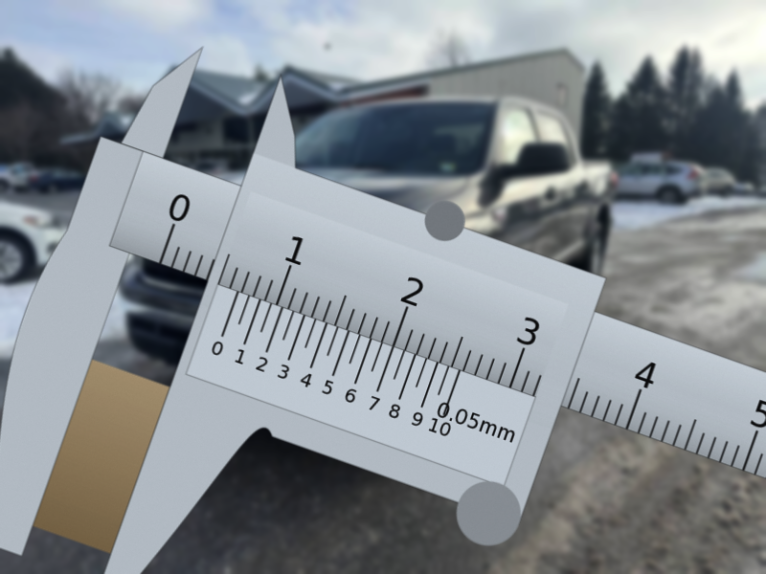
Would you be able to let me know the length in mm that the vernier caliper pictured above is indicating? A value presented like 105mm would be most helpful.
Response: 6.7mm
